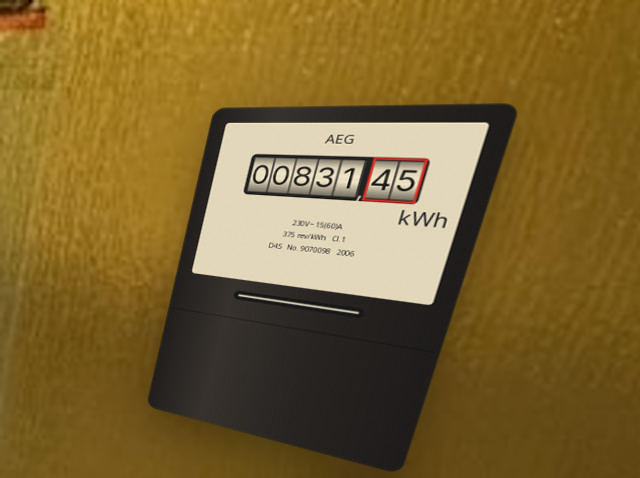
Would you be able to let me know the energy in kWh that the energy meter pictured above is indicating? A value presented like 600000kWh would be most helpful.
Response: 831.45kWh
